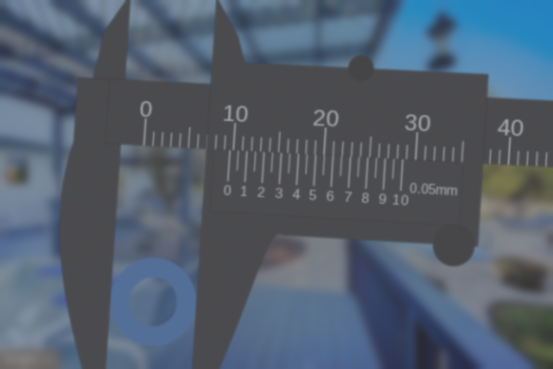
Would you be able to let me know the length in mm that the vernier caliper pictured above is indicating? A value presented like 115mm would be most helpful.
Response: 9.6mm
